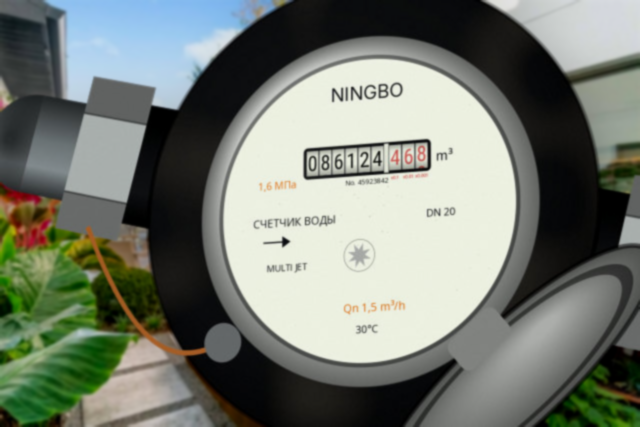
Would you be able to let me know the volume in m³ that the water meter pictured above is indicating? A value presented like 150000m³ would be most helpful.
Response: 86124.468m³
